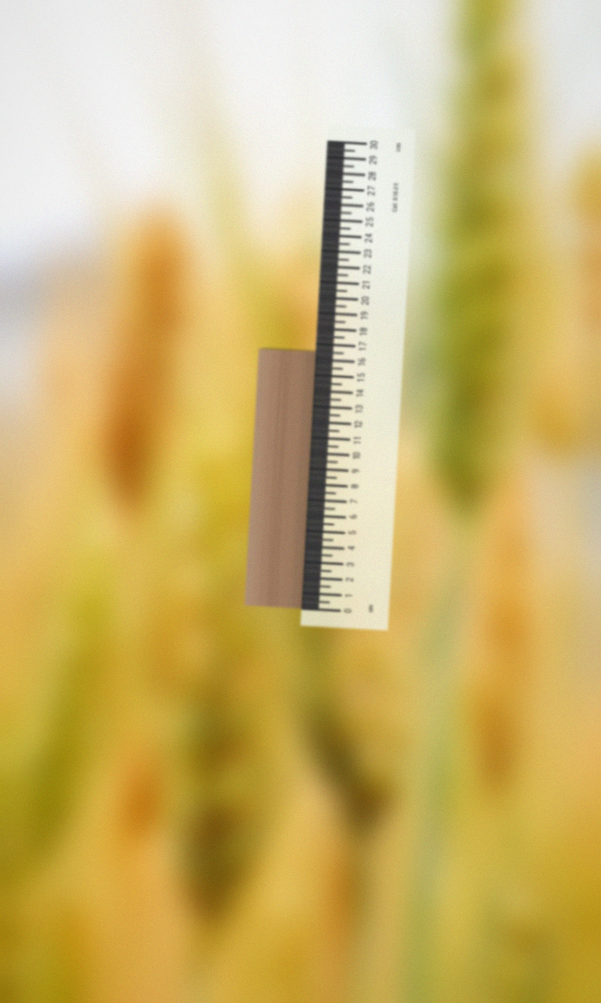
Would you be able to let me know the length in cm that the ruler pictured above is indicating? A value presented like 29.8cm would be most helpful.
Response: 16.5cm
